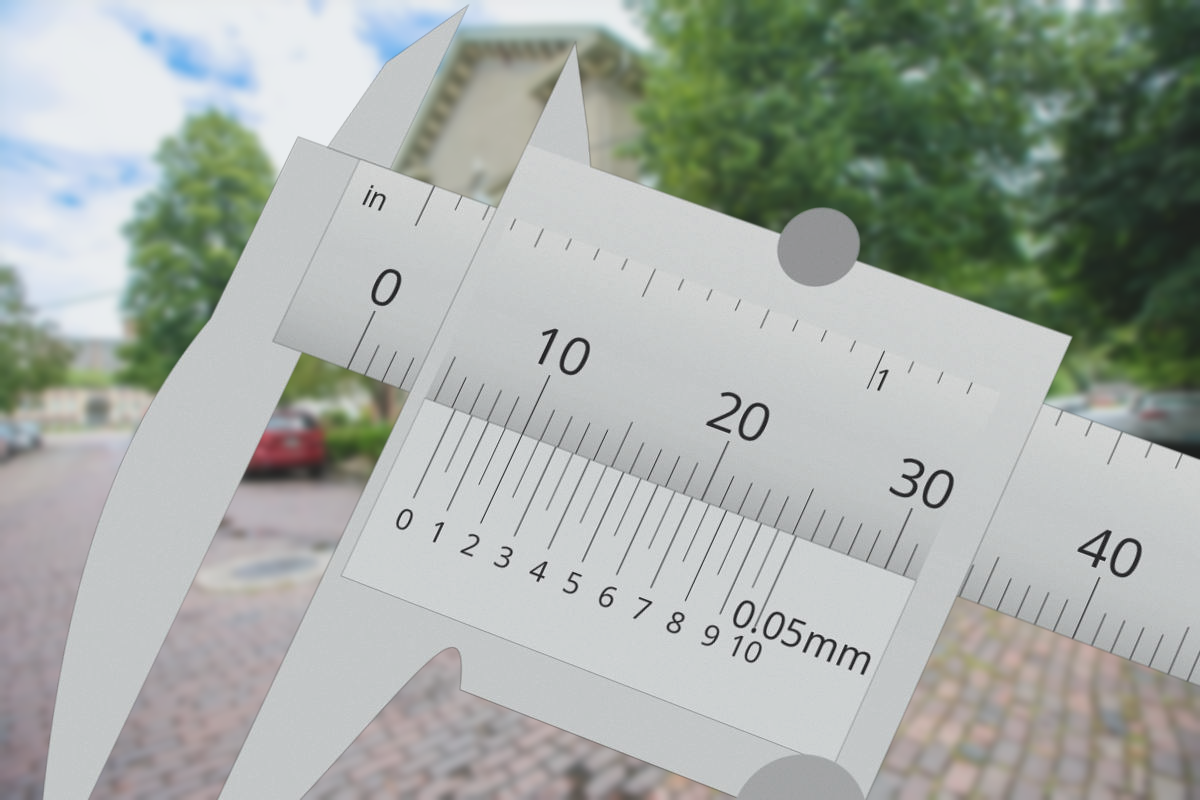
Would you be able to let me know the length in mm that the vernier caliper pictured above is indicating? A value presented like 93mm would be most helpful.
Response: 6.2mm
